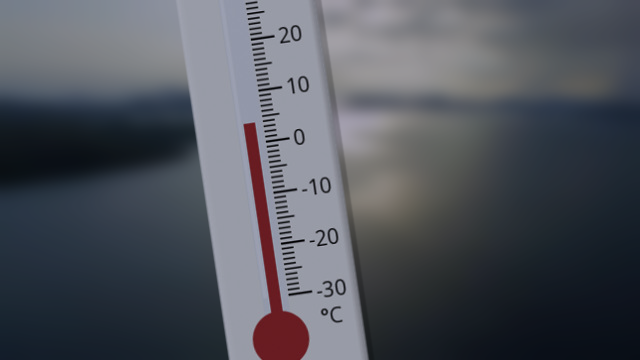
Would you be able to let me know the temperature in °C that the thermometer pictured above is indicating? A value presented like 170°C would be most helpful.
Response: 4°C
